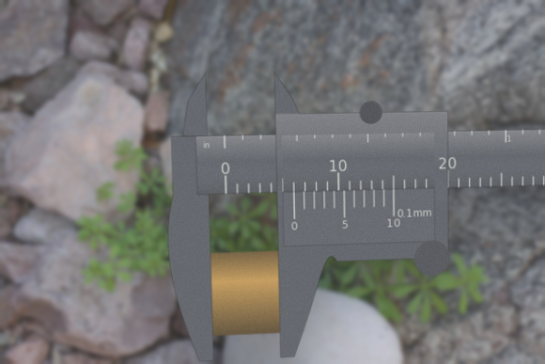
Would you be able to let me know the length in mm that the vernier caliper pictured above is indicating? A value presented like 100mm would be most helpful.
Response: 6.0mm
